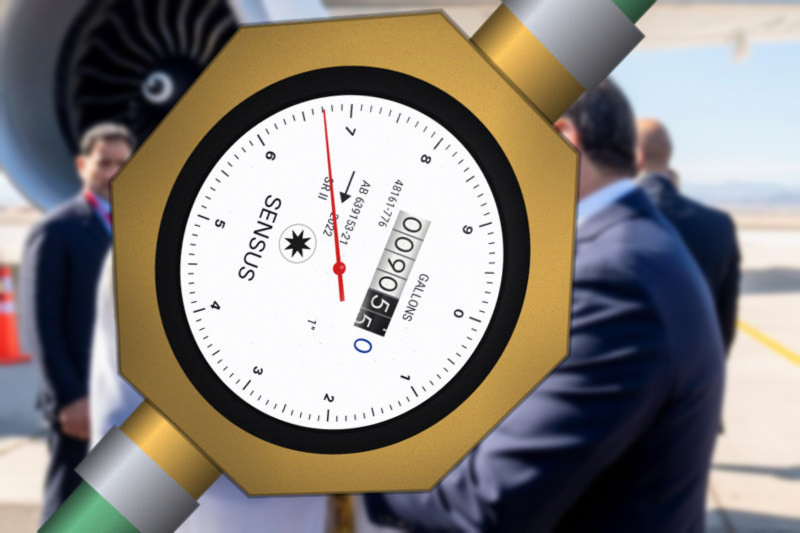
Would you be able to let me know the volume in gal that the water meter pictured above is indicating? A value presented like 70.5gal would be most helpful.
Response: 90546.7gal
